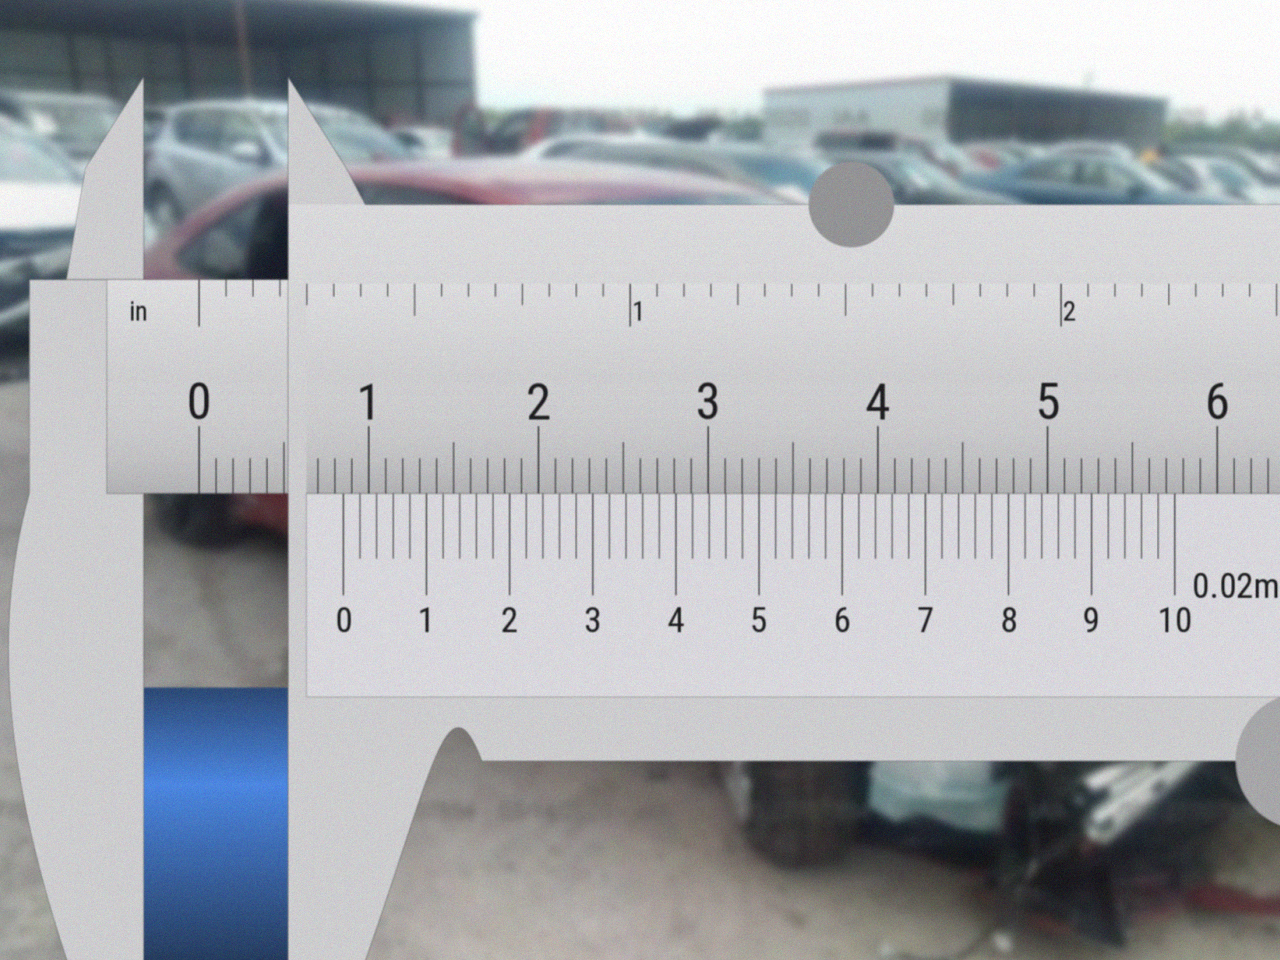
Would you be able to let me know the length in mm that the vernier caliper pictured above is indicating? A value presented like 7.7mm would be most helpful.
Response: 8.5mm
